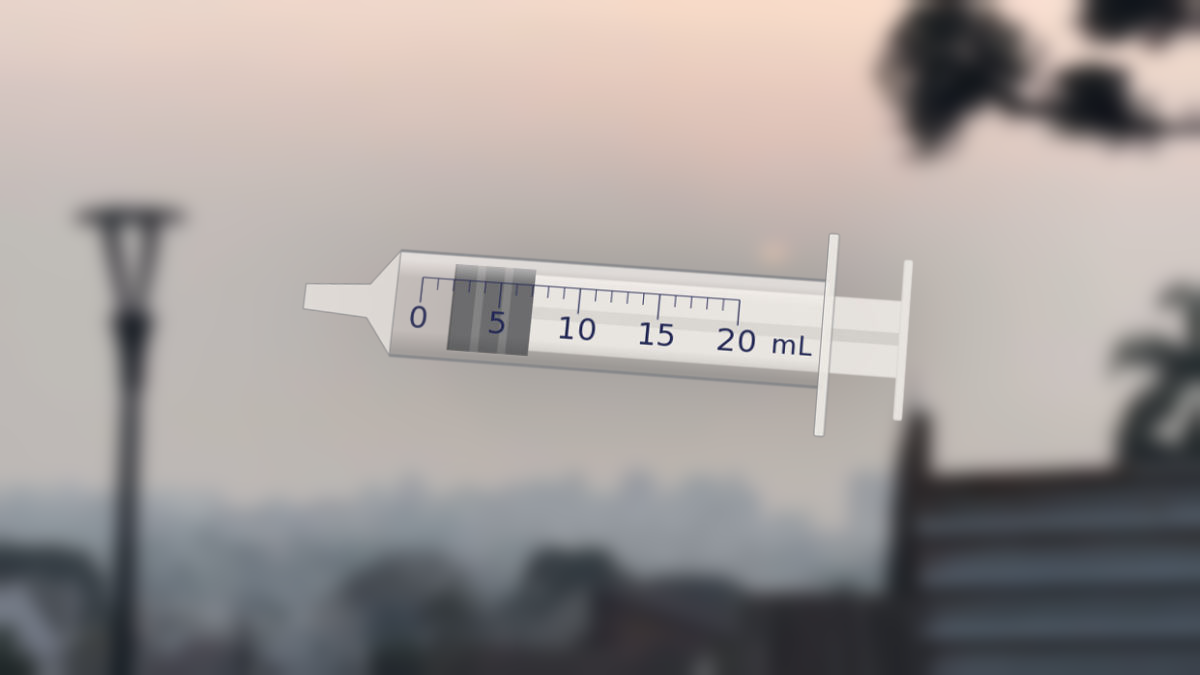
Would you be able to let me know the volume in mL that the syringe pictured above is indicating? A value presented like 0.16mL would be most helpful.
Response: 2mL
